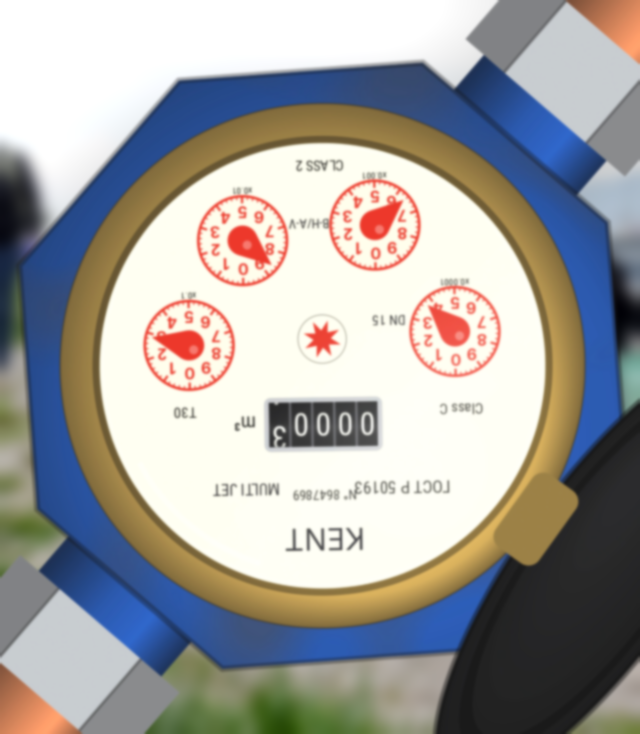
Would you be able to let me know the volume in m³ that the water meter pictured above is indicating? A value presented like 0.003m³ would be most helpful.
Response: 3.2863m³
